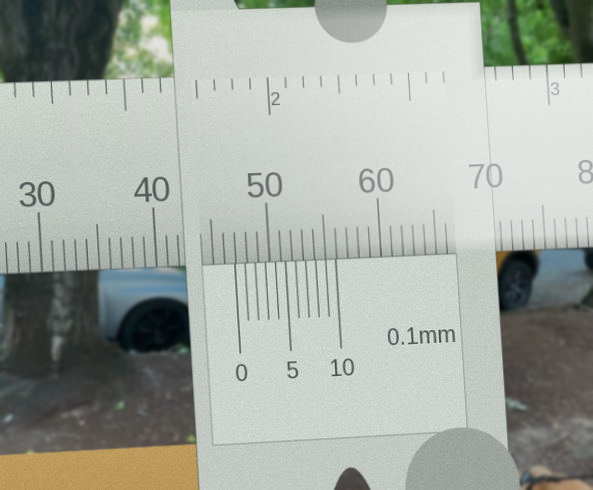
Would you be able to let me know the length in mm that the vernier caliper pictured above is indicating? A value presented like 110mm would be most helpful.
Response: 46.9mm
